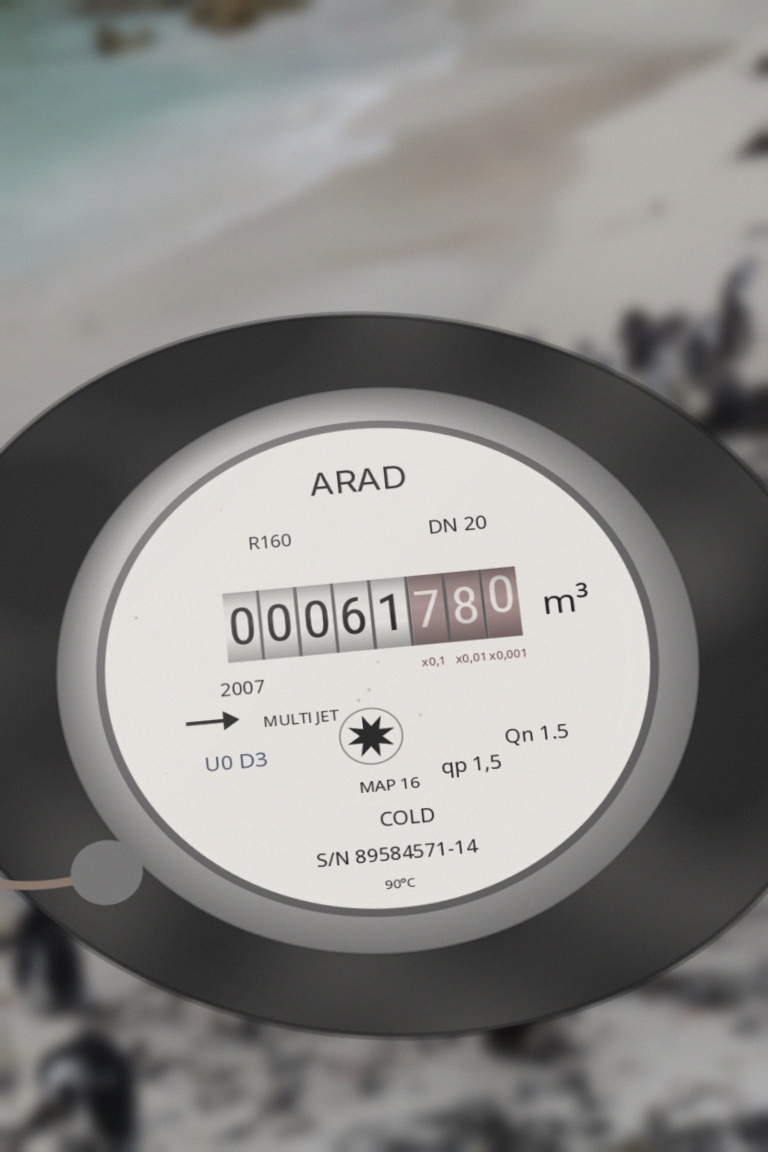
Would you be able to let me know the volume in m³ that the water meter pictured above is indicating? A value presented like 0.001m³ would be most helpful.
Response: 61.780m³
